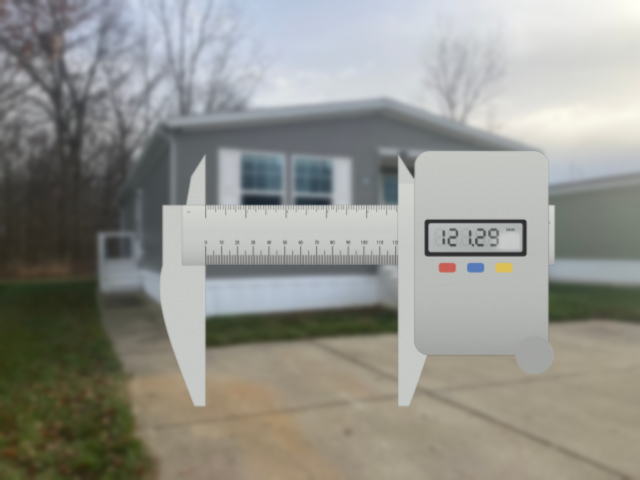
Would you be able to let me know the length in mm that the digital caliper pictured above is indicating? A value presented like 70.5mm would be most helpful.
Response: 121.29mm
